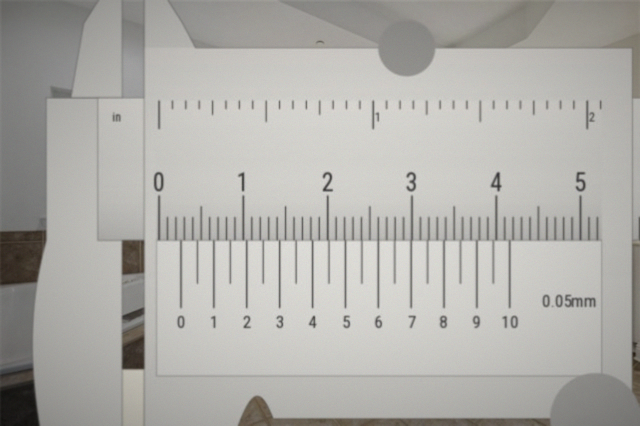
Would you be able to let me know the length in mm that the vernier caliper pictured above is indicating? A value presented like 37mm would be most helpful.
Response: 2.6mm
